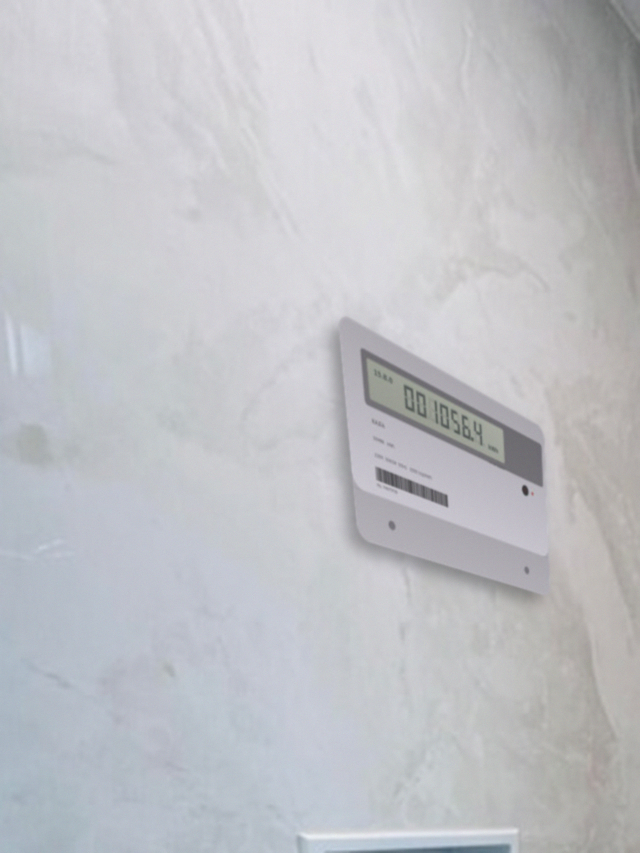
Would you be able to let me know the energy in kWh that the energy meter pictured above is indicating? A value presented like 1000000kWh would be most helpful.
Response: 1056.4kWh
